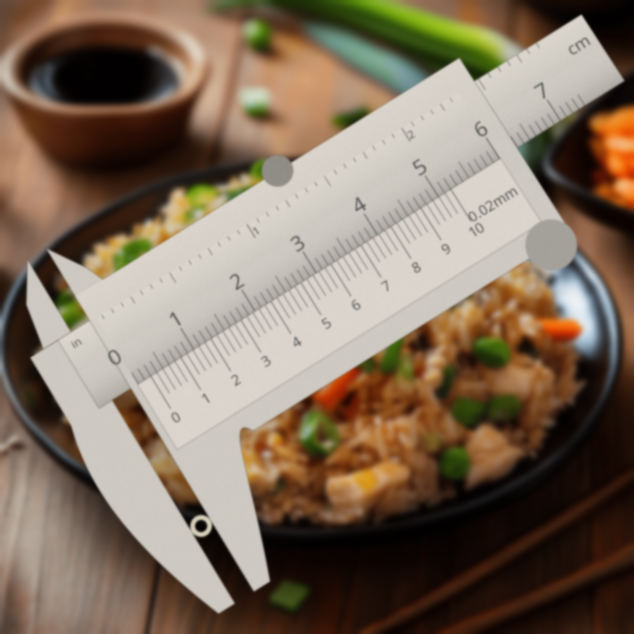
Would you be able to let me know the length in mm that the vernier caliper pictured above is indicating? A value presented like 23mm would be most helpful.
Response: 3.0mm
